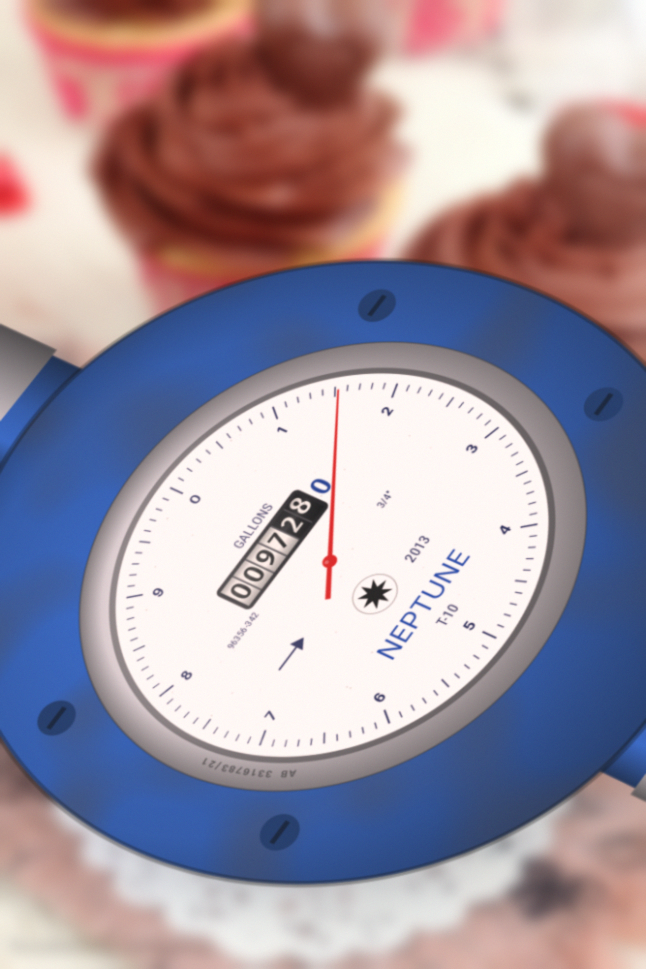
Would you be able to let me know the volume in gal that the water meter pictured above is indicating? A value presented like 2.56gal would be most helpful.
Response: 97281.5gal
